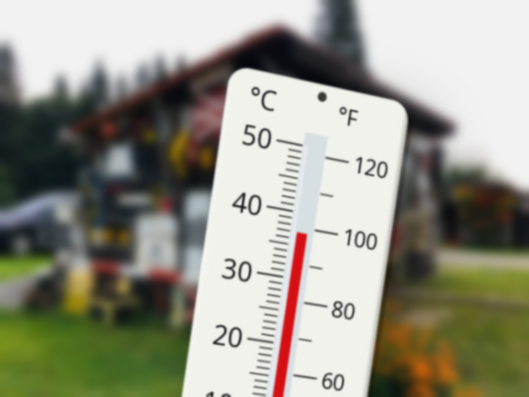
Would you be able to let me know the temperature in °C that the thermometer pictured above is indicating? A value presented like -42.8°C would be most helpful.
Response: 37°C
